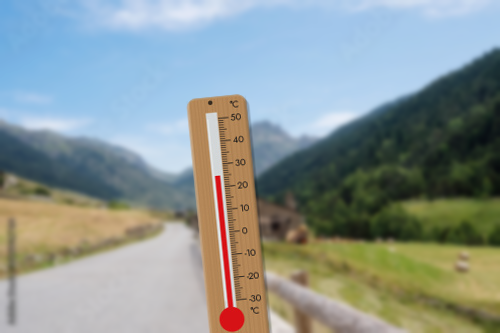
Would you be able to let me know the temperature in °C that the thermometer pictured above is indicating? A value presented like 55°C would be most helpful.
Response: 25°C
